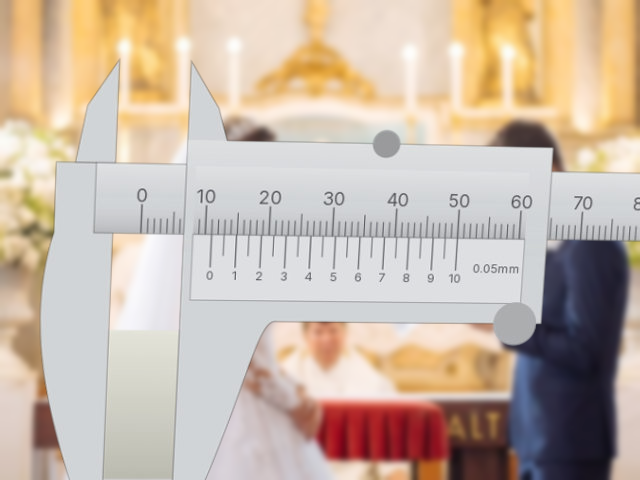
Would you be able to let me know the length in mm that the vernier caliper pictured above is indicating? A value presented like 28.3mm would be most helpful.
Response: 11.0mm
